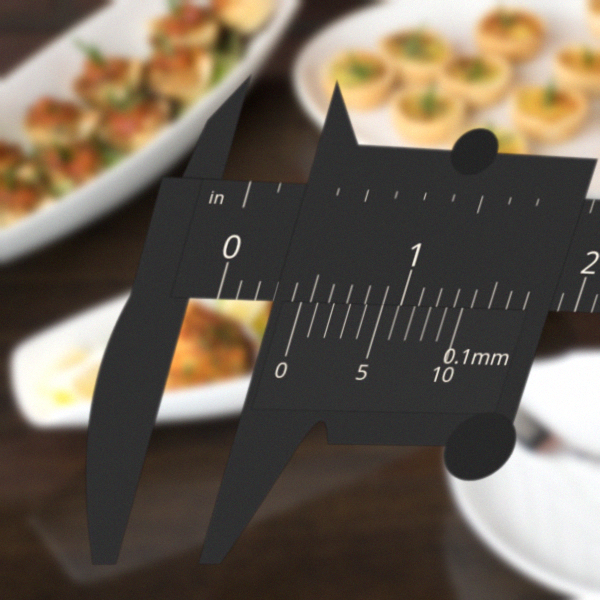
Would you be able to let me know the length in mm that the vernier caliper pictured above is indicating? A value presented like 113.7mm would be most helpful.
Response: 4.5mm
